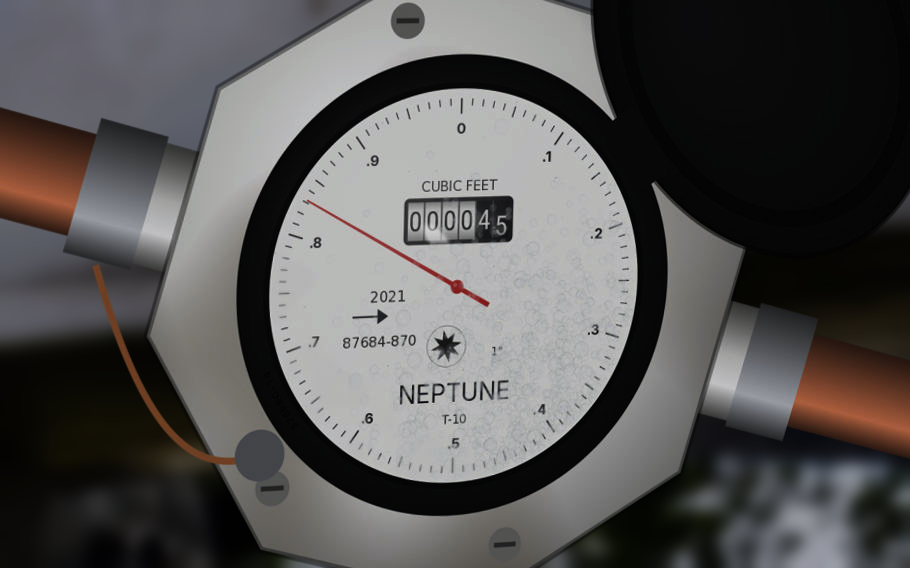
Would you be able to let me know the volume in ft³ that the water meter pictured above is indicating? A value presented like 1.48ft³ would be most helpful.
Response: 44.83ft³
